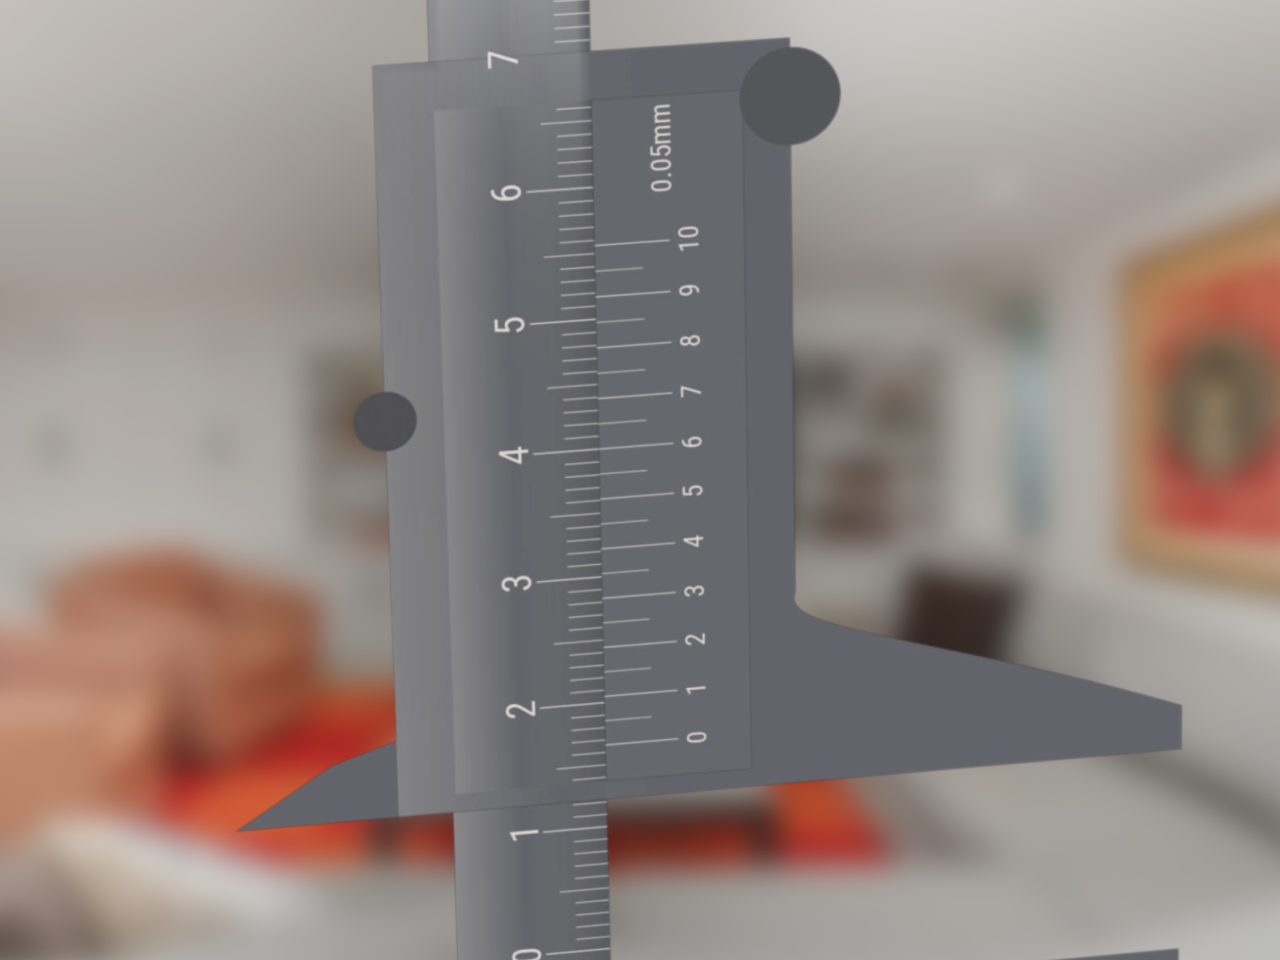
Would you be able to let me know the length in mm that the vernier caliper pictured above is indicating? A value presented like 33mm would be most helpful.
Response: 16.6mm
